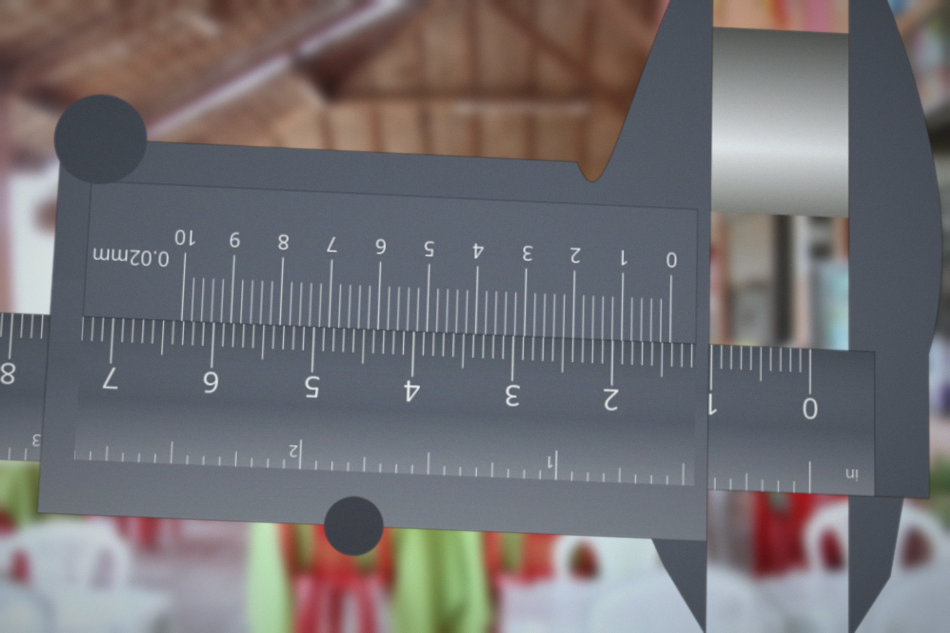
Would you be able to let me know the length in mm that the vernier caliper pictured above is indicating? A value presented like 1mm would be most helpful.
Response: 14.2mm
